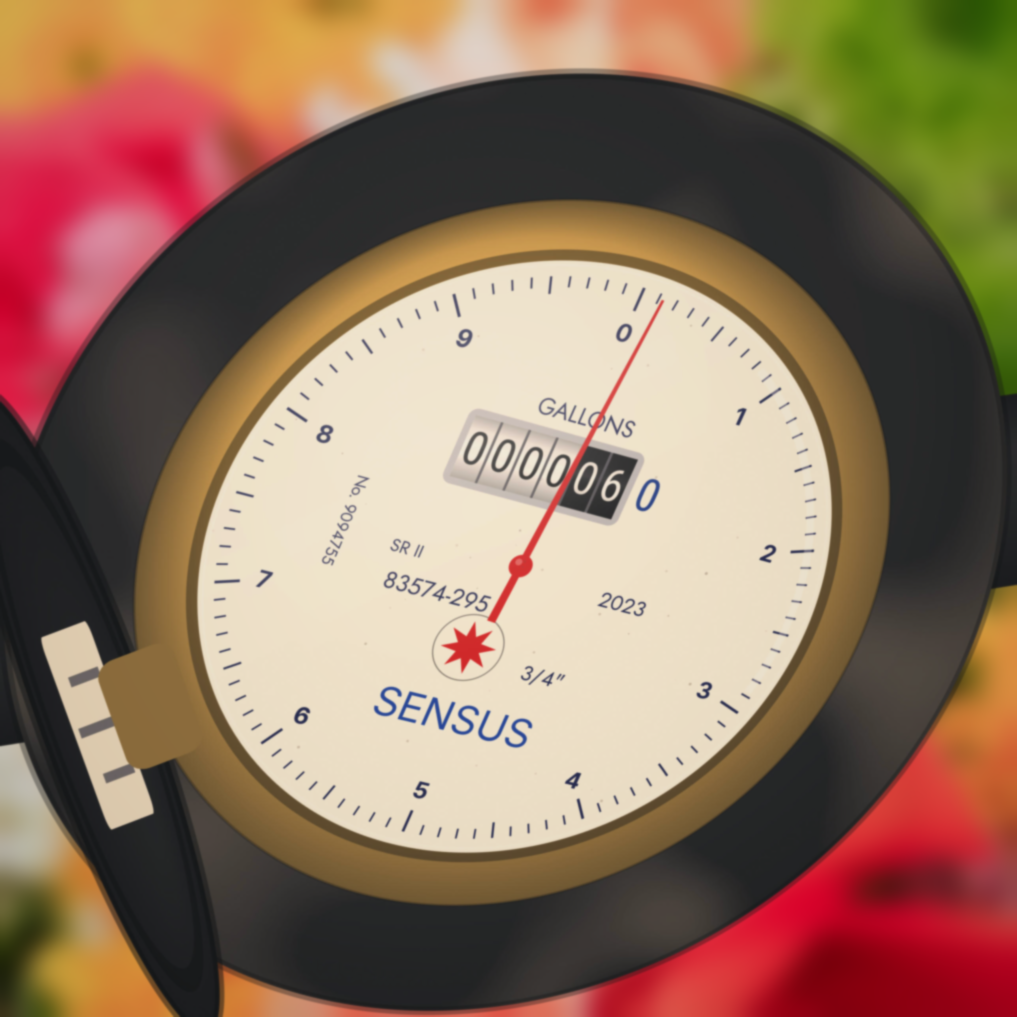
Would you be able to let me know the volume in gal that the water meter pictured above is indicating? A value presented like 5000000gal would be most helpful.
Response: 60.1gal
